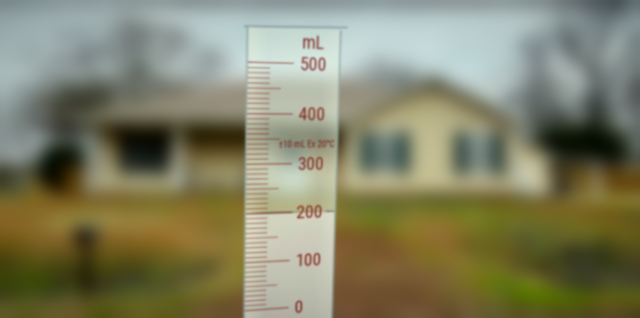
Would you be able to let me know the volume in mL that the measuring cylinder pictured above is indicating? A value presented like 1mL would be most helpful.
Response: 200mL
